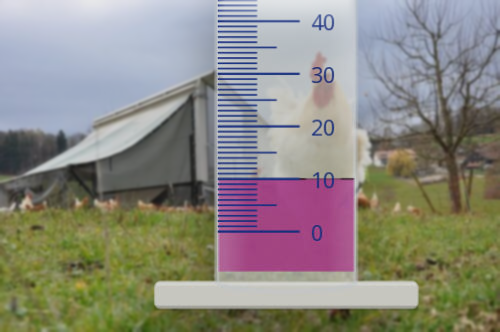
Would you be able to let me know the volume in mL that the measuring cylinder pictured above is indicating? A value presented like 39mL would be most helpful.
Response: 10mL
